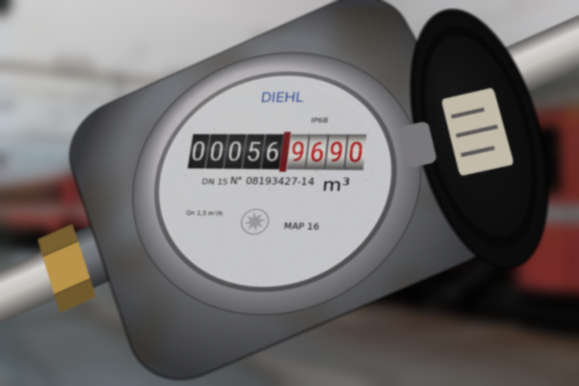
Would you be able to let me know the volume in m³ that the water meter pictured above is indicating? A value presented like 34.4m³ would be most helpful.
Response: 56.9690m³
